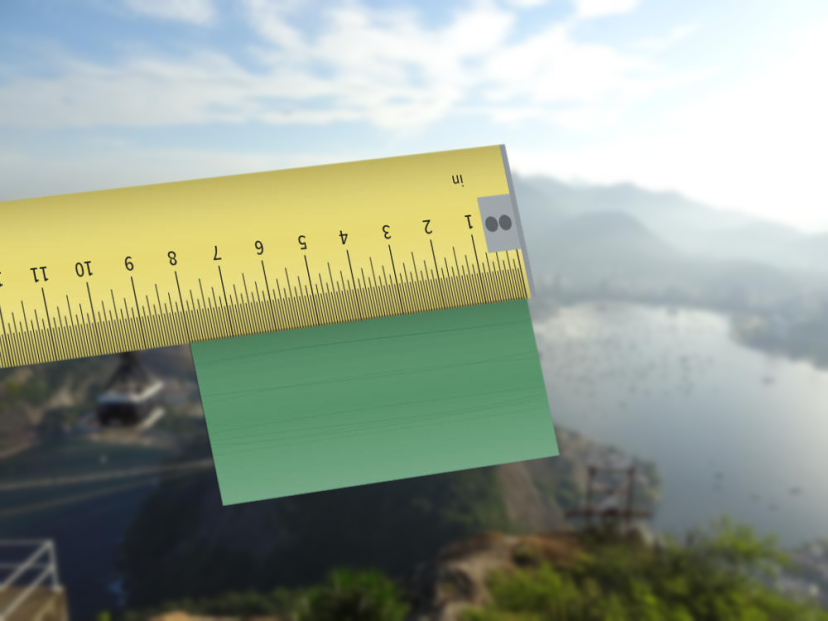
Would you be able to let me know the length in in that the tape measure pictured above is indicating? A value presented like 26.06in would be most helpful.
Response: 8in
